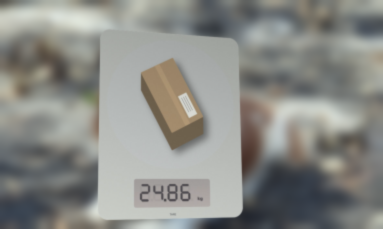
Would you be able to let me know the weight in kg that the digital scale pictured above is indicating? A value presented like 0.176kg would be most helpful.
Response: 24.86kg
